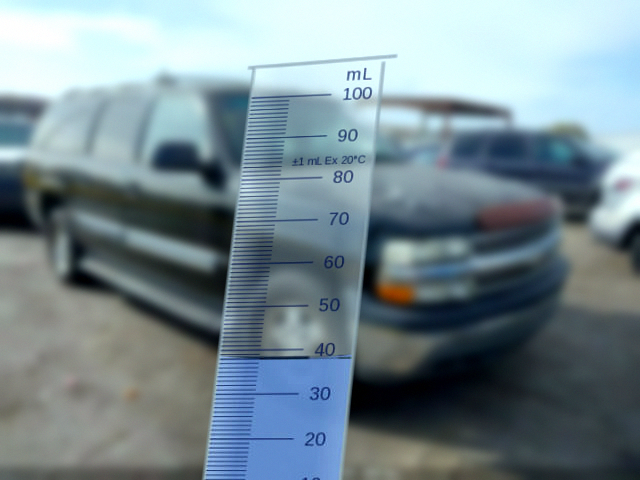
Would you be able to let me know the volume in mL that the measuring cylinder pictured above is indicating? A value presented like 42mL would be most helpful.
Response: 38mL
